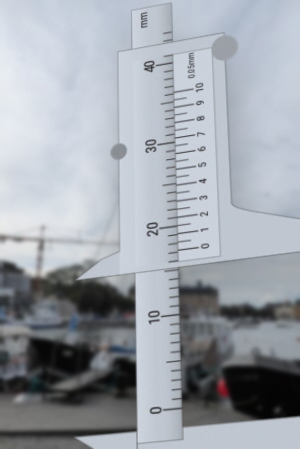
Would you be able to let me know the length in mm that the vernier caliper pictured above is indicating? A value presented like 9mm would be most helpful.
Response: 17.2mm
